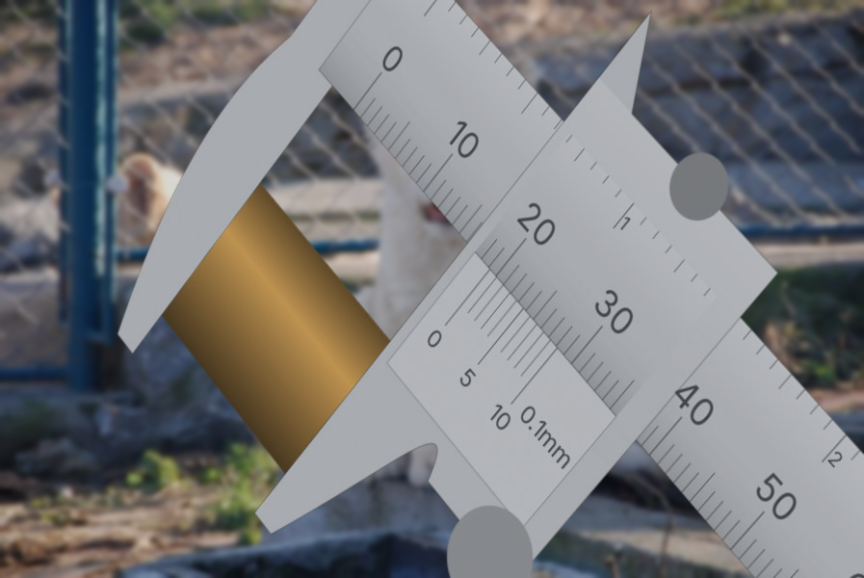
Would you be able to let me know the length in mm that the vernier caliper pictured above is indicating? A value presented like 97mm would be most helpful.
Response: 19.2mm
